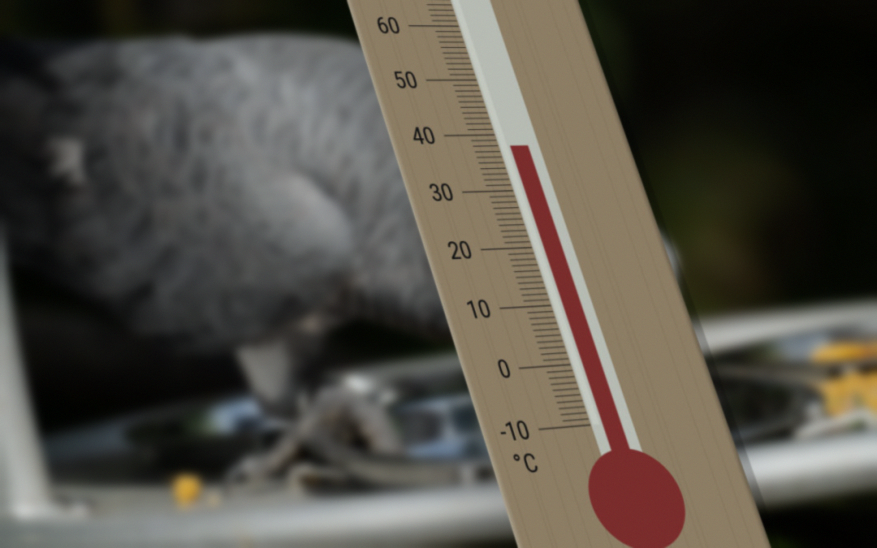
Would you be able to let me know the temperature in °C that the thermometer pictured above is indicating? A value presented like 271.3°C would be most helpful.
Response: 38°C
